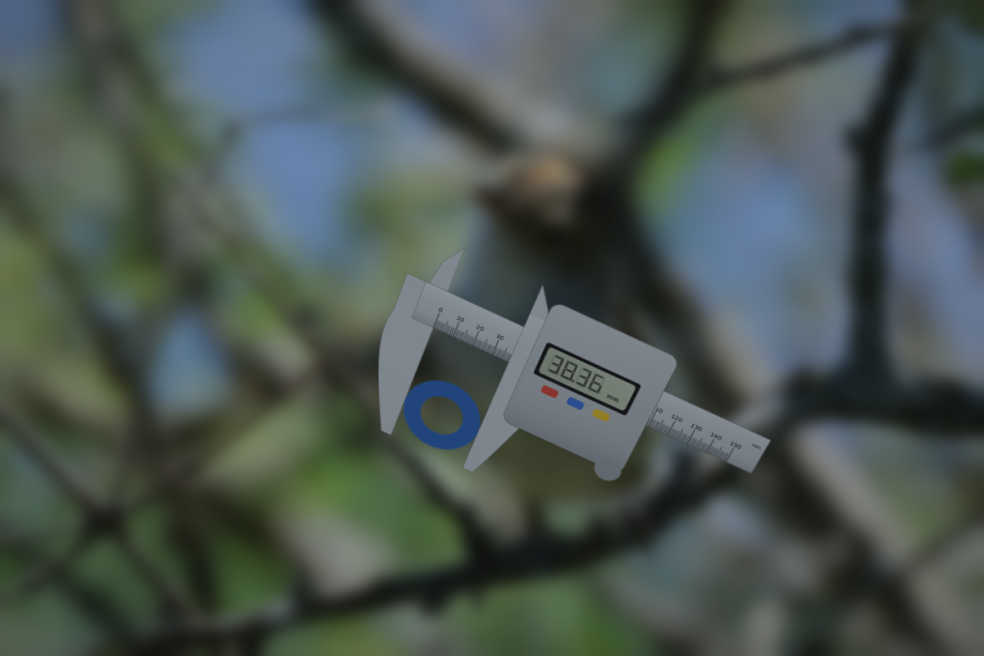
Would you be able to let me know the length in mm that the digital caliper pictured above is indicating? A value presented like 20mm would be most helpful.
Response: 38.36mm
